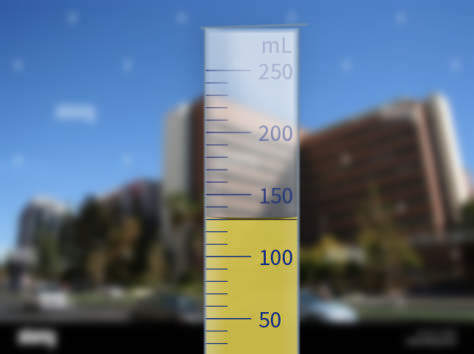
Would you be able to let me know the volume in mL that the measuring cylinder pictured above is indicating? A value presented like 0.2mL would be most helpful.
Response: 130mL
